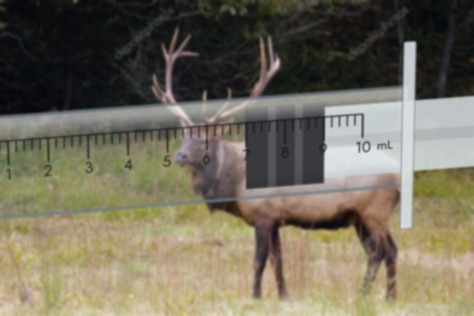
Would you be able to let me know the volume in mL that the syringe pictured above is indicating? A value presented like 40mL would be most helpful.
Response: 7mL
